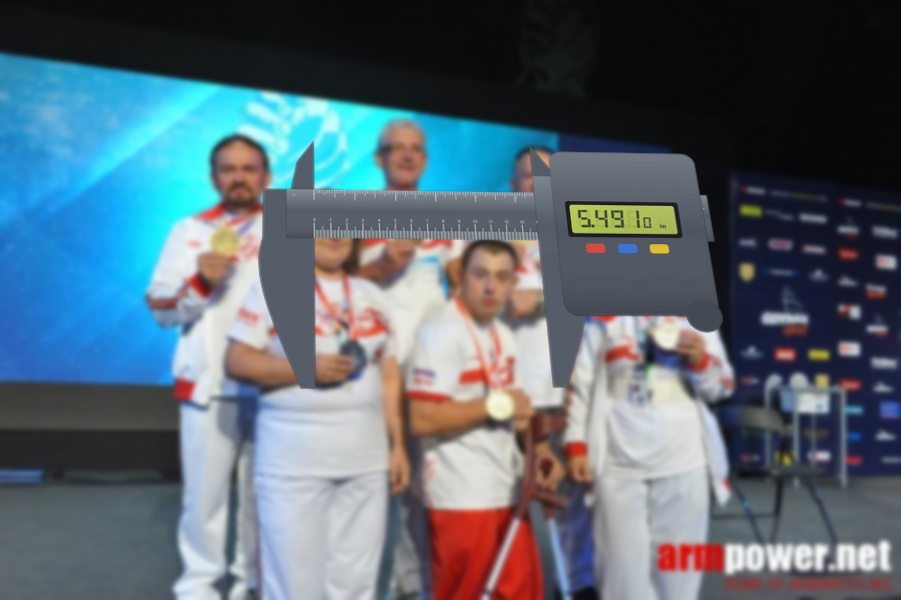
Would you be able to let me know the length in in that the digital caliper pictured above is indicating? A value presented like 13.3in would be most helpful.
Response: 5.4910in
